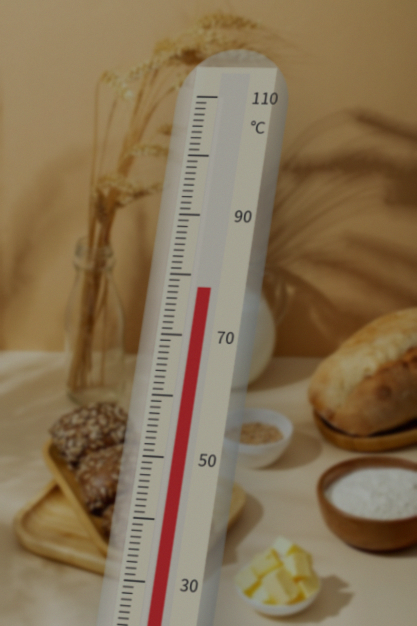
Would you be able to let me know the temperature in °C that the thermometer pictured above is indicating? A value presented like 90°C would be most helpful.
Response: 78°C
